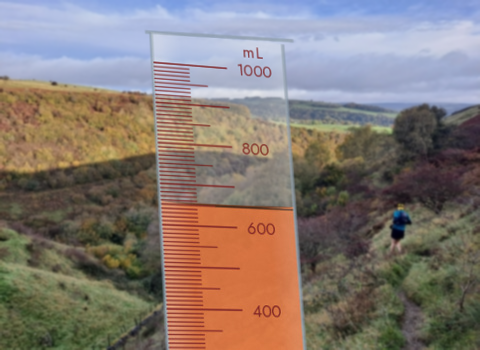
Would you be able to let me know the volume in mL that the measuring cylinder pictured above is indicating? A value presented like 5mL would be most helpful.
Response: 650mL
